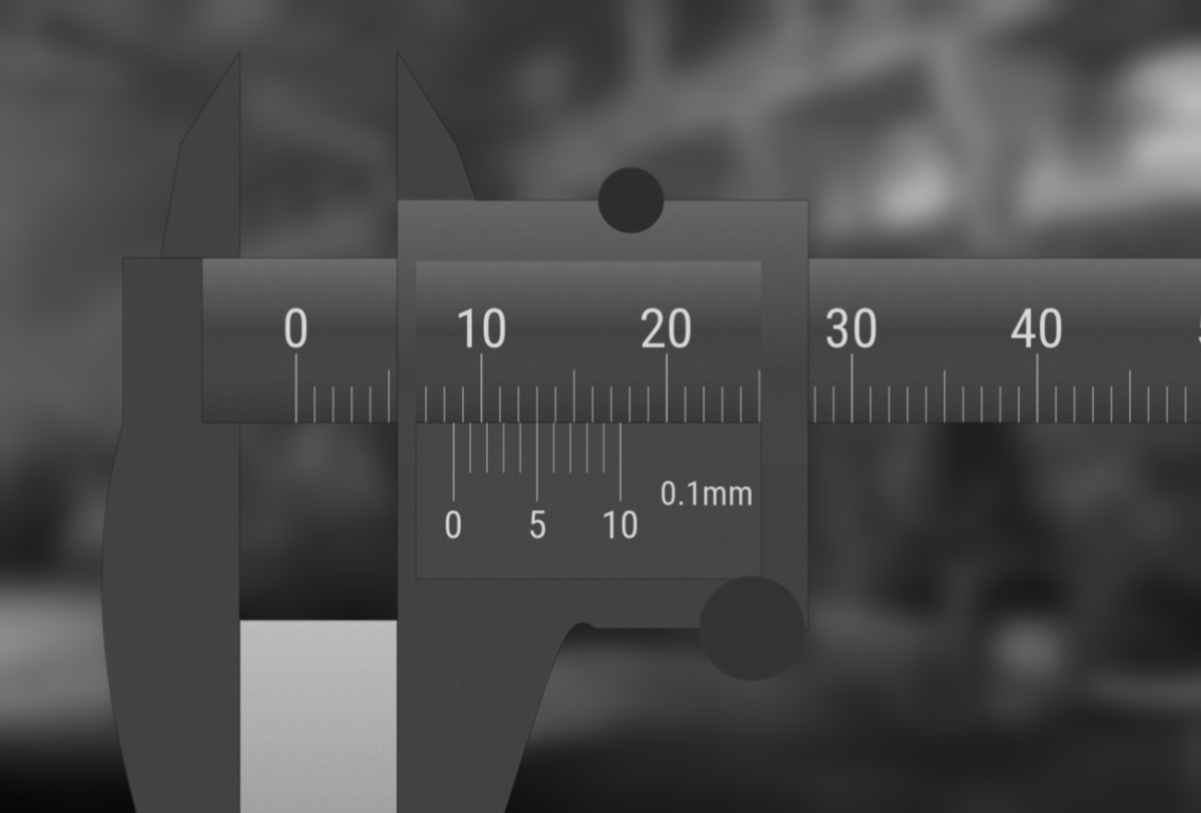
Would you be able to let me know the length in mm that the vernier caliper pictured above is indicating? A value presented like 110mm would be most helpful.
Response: 8.5mm
